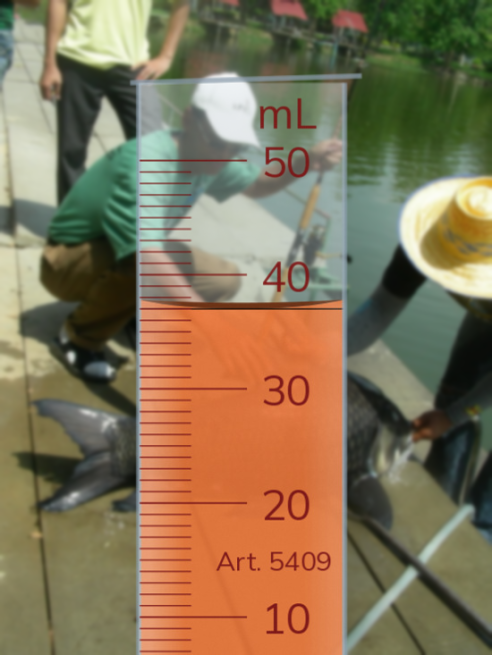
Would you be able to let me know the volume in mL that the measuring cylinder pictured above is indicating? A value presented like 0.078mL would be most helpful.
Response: 37mL
